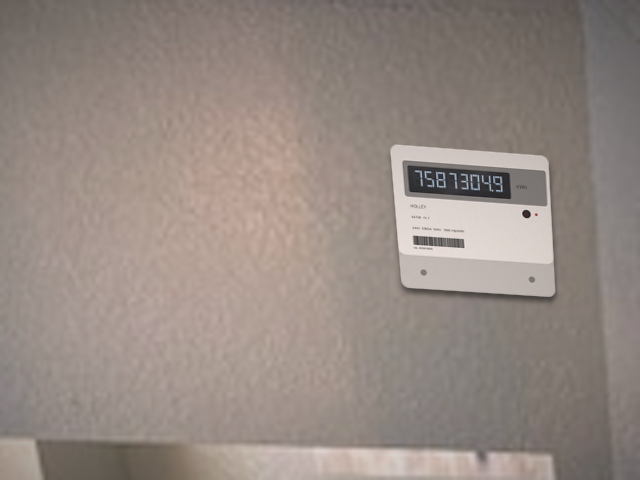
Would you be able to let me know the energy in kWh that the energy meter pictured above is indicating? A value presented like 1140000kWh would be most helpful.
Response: 7587304.9kWh
